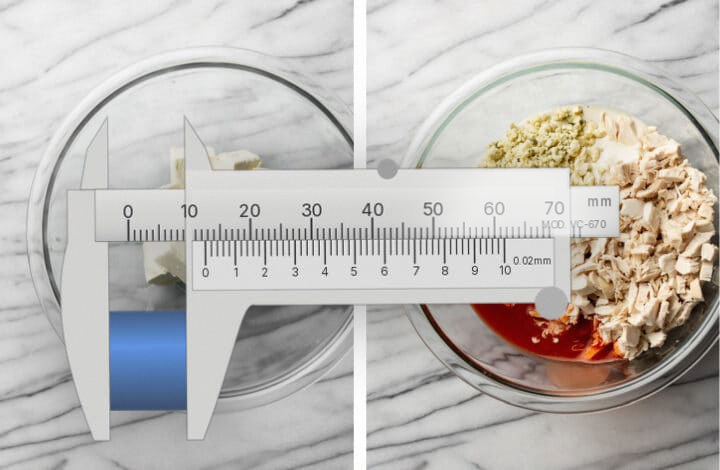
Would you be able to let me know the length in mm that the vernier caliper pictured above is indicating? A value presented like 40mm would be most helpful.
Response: 12.6mm
